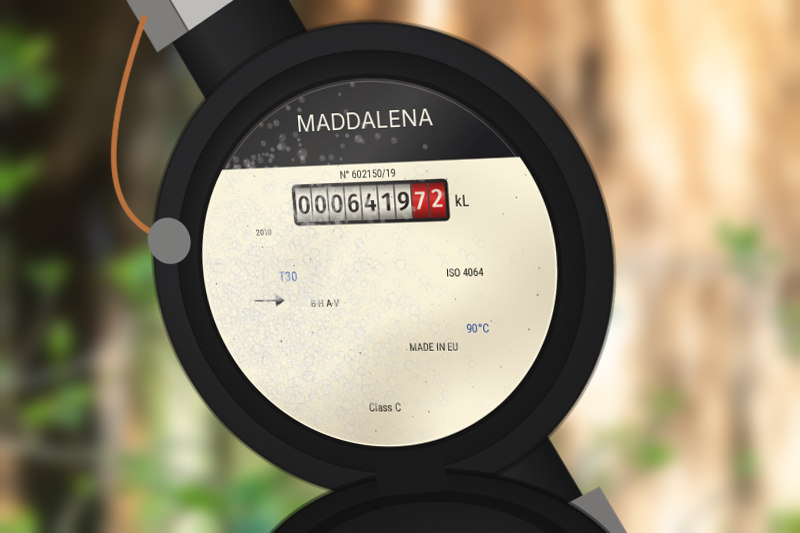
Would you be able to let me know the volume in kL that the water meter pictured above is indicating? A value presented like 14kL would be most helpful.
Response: 6419.72kL
